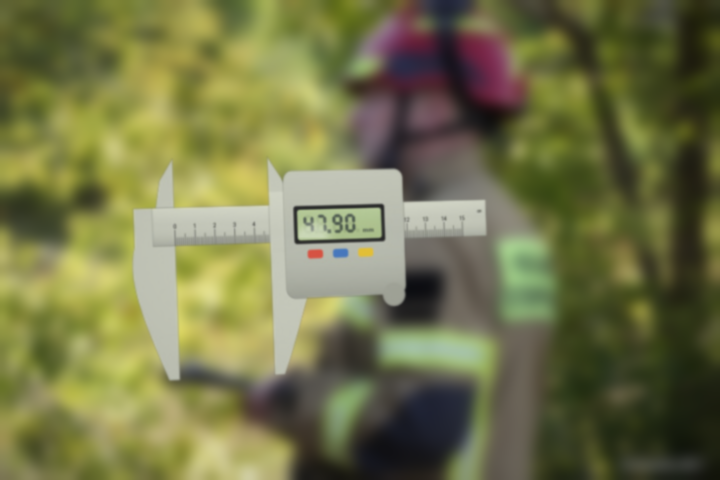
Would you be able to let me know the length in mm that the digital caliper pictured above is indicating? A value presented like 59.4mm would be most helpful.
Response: 47.90mm
